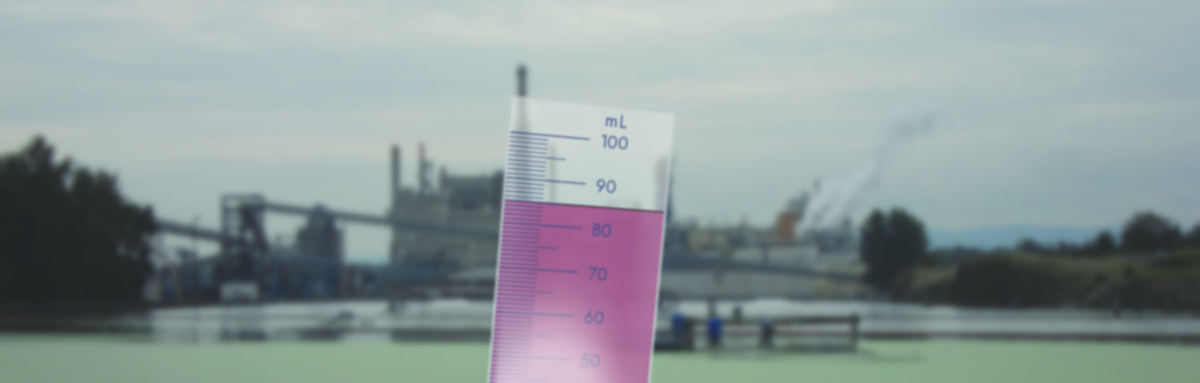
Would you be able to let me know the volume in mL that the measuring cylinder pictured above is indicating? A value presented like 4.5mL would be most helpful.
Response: 85mL
